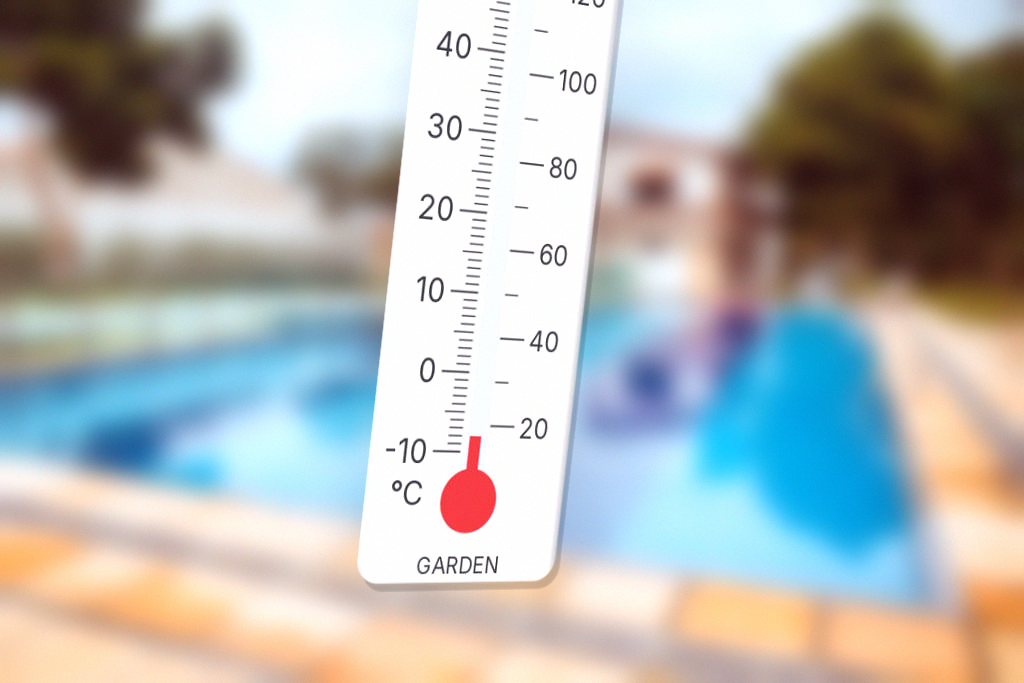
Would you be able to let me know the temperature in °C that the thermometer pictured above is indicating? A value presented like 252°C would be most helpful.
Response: -8°C
